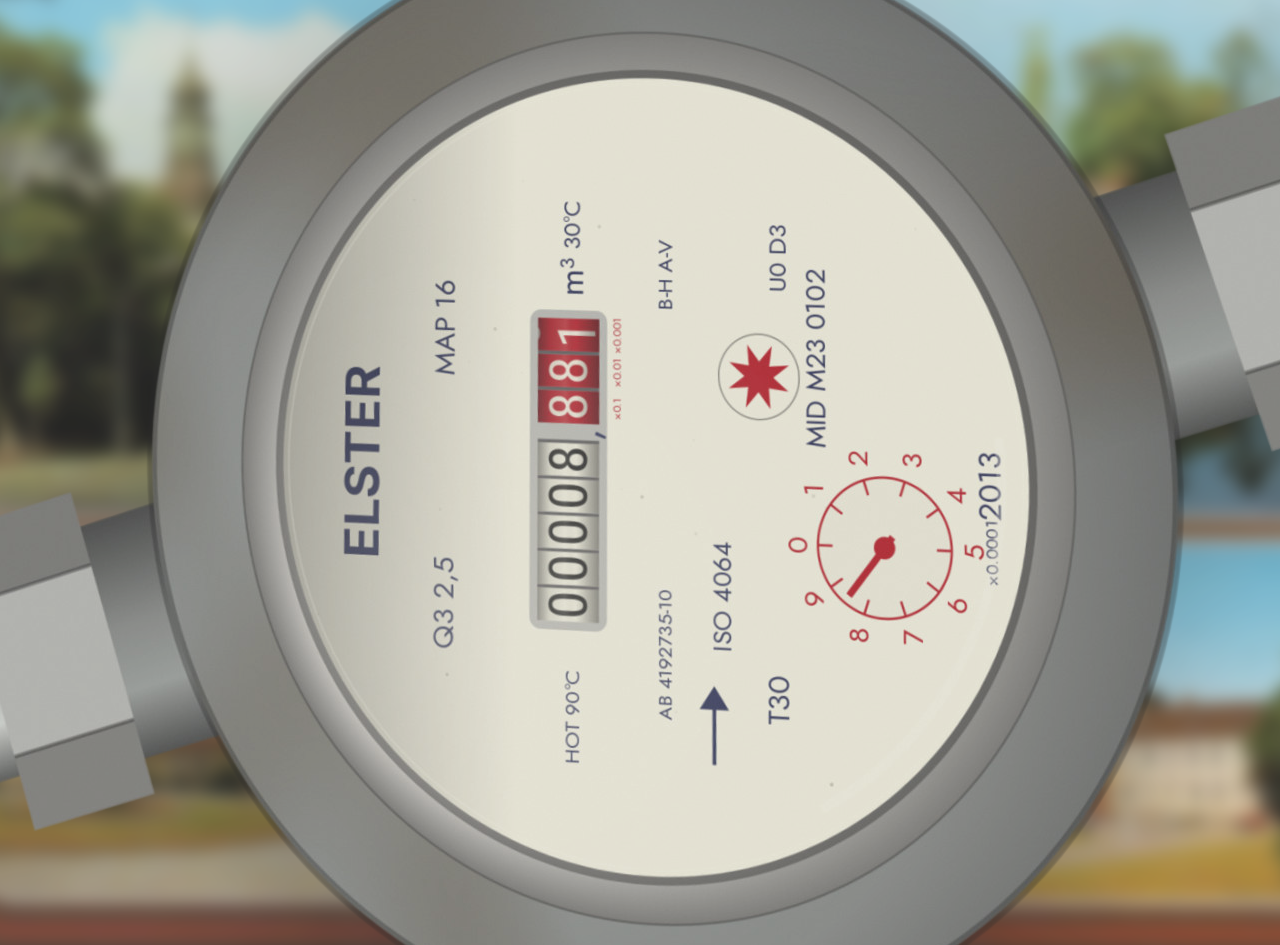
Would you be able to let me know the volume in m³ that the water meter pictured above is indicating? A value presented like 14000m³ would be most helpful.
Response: 8.8808m³
